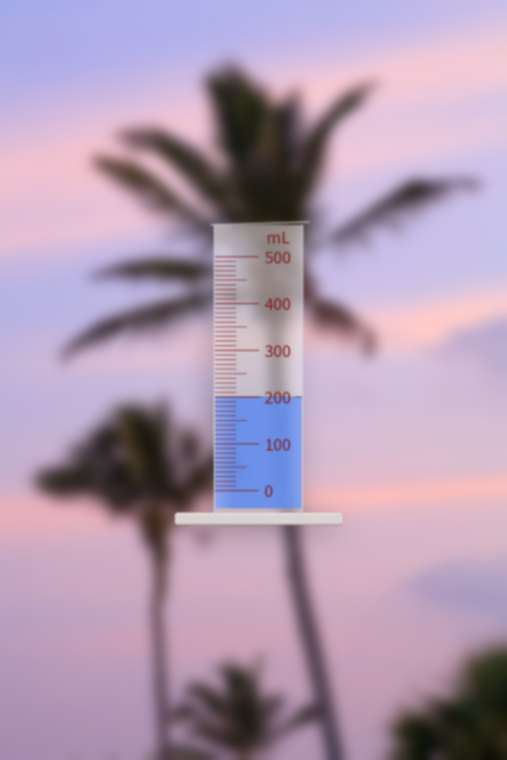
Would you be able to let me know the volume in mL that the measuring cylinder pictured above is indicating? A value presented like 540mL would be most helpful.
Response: 200mL
